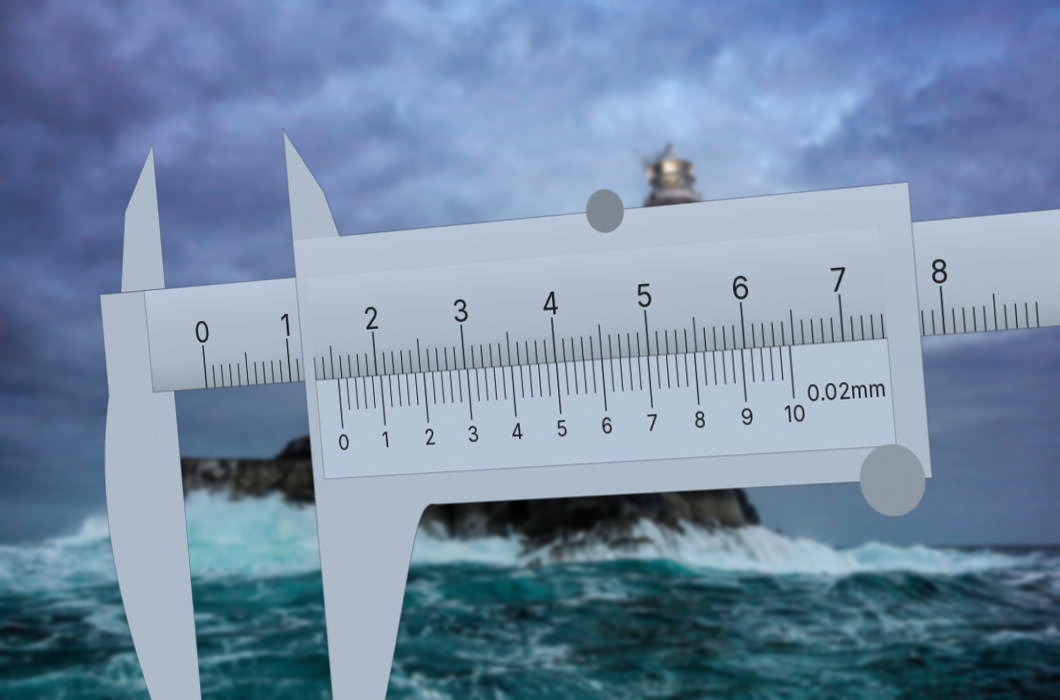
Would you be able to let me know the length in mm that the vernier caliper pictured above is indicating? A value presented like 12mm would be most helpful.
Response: 15.6mm
